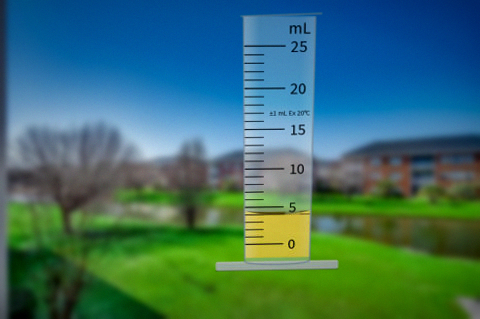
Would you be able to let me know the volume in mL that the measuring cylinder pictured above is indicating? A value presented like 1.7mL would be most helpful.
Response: 4mL
